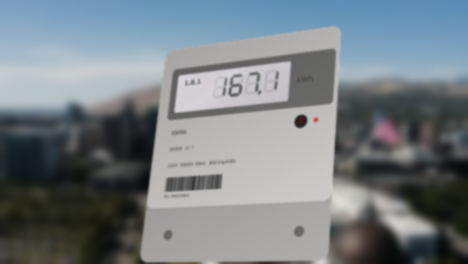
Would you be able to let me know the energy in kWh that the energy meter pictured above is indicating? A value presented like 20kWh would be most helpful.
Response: 167.1kWh
